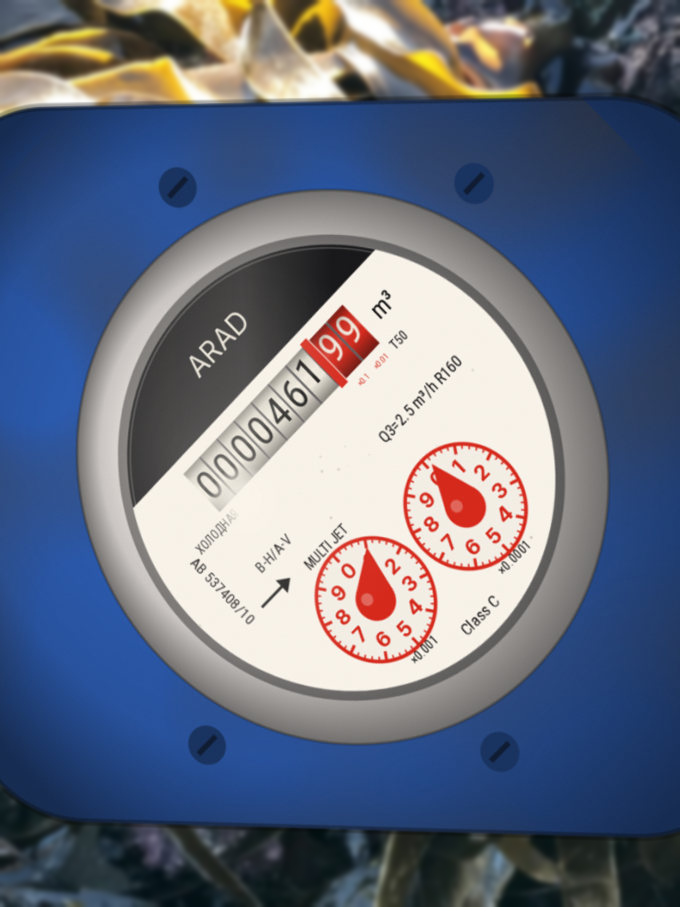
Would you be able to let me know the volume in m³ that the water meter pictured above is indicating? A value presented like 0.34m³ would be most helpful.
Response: 461.9910m³
